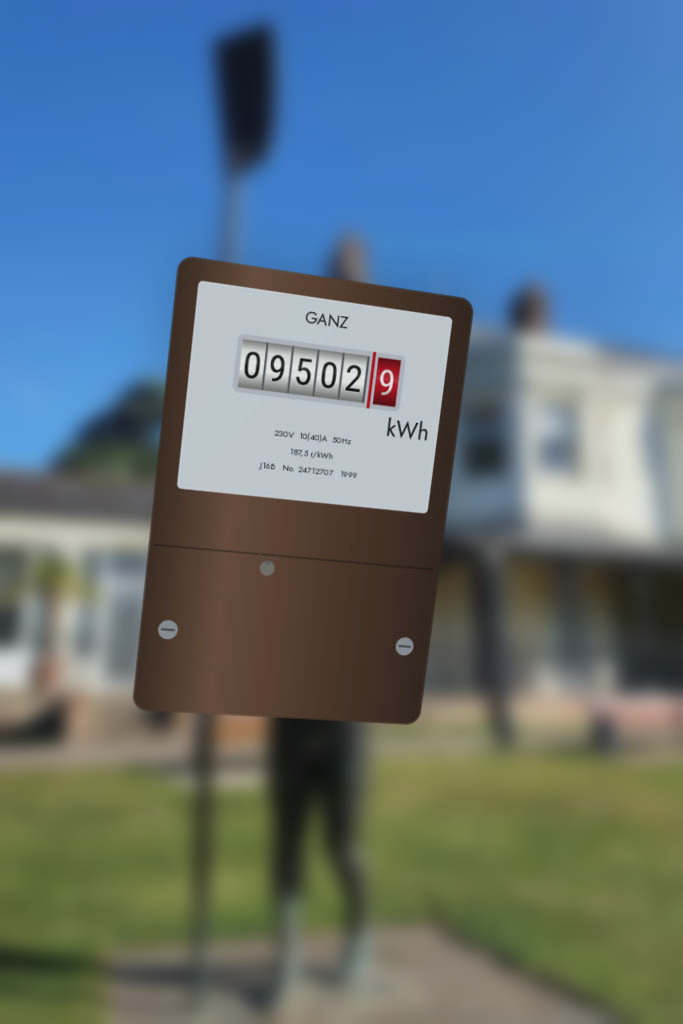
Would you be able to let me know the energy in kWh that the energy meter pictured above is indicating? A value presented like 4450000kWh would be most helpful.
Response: 9502.9kWh
